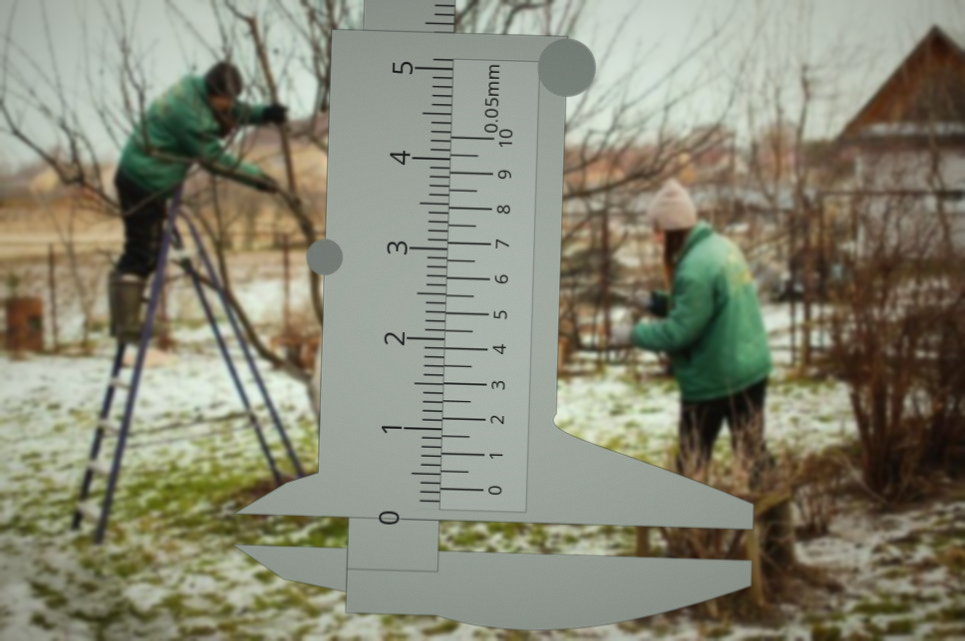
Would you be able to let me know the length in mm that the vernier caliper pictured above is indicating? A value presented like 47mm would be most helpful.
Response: 3.4mm
